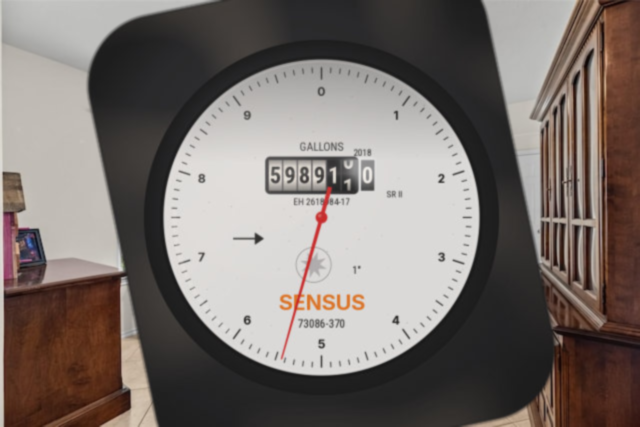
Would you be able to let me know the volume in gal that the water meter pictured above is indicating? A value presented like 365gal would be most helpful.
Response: 5989105.4gal
